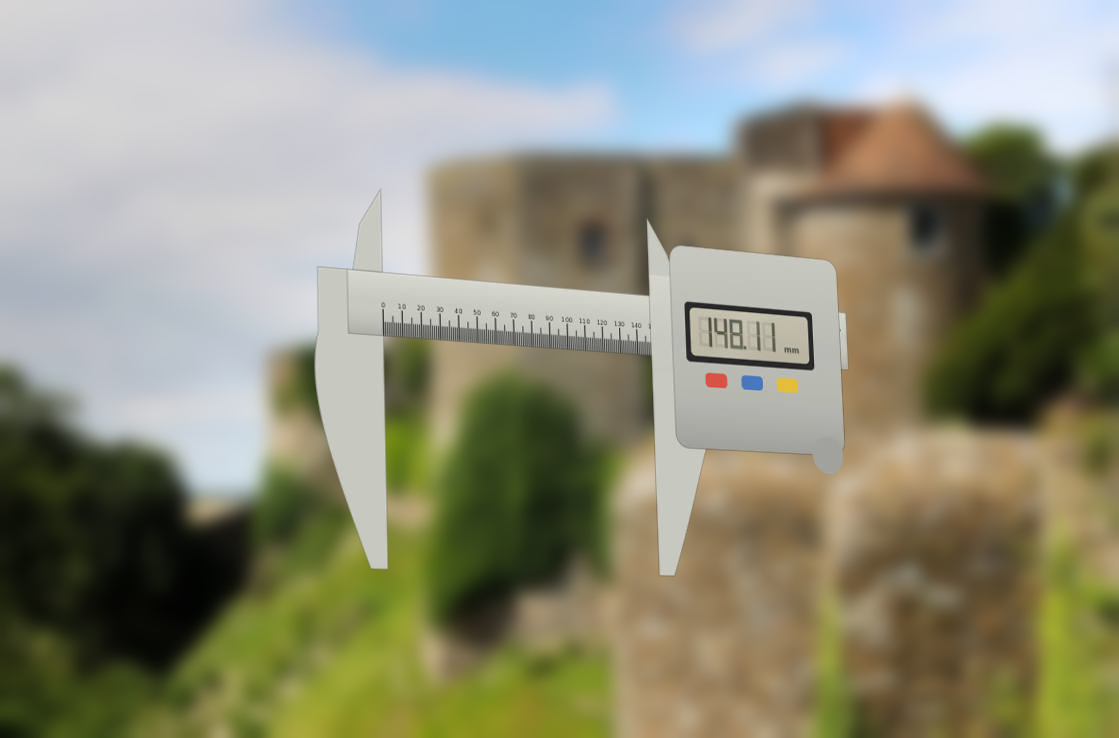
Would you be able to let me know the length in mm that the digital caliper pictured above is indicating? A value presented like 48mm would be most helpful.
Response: 148.11mm
